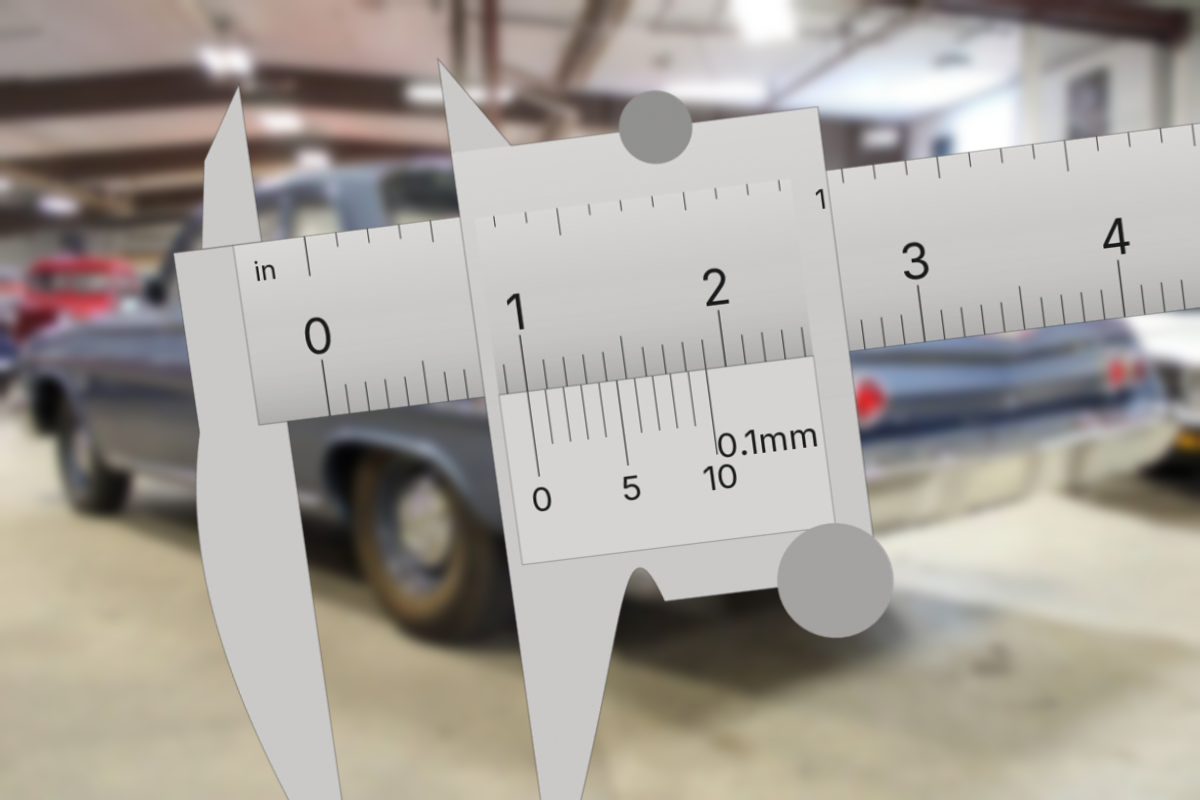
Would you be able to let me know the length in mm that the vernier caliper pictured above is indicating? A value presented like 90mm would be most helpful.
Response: 10.0mm
